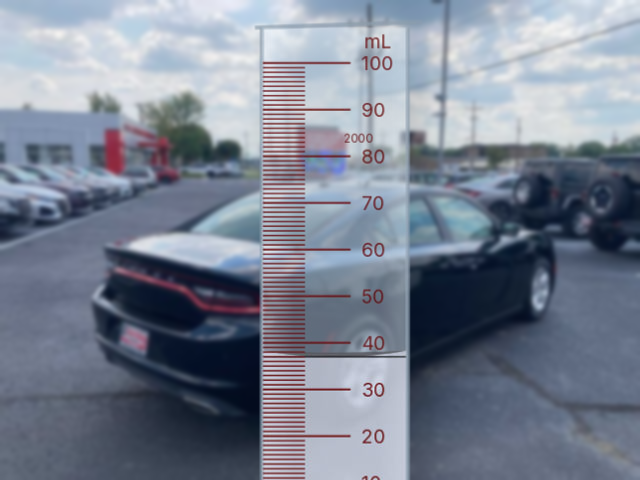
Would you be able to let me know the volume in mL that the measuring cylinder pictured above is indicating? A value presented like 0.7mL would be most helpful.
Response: 37mL
